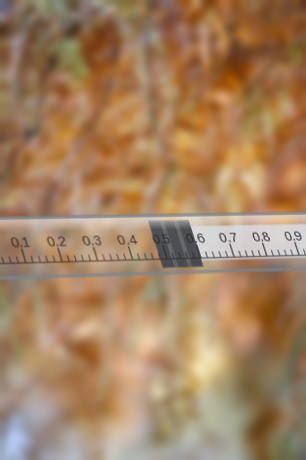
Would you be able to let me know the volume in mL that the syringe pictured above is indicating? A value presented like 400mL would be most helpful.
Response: 0.48mL
